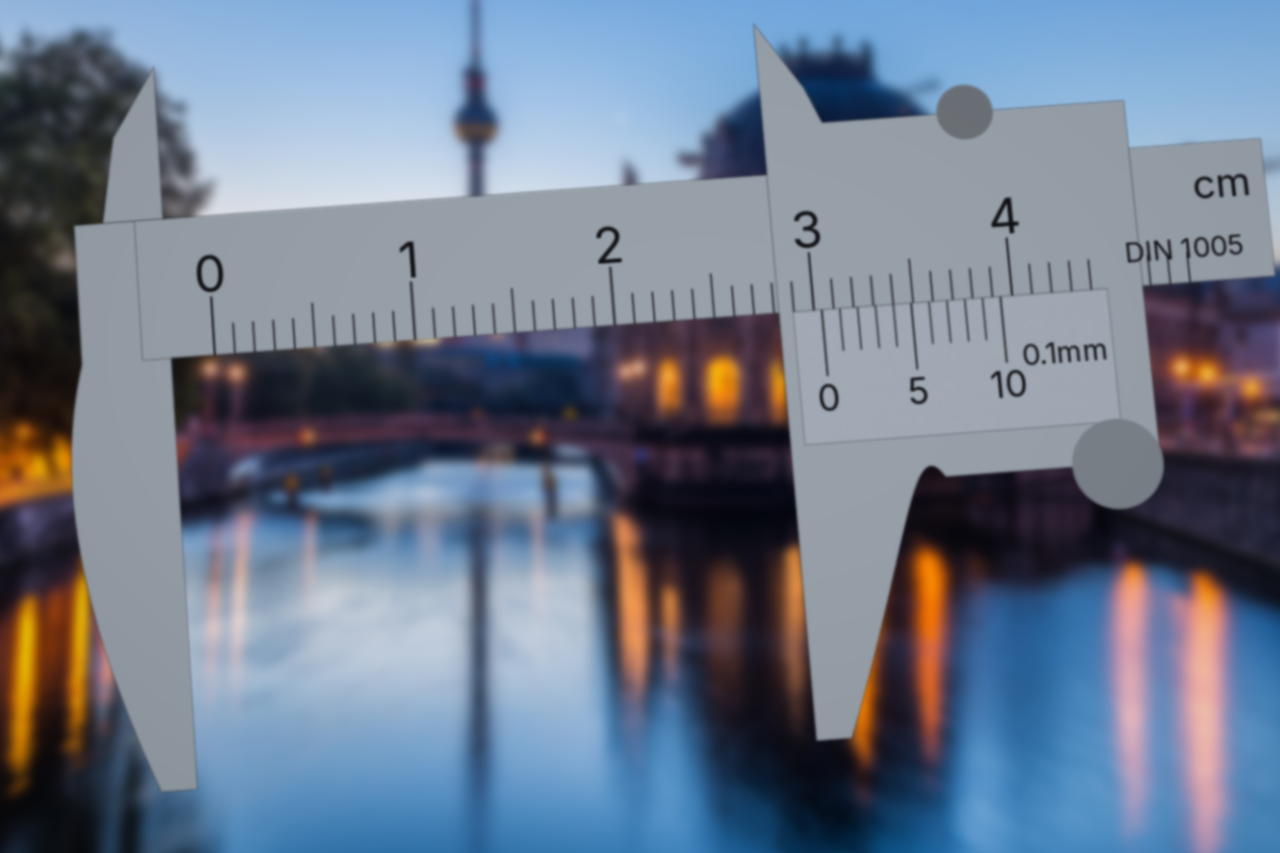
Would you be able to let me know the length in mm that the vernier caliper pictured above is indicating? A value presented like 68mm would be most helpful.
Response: 30.4mm
